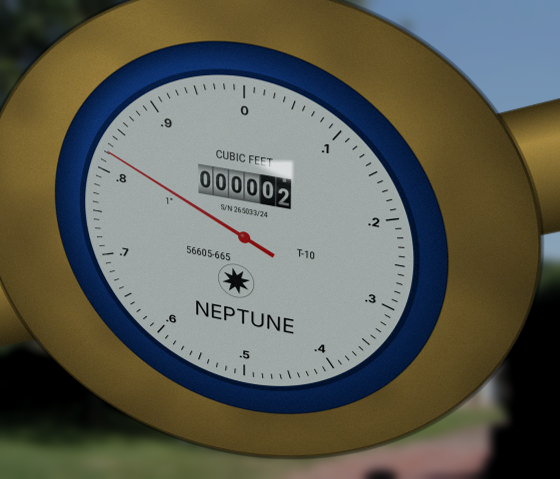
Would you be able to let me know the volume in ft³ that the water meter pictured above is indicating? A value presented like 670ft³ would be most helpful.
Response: 1.82ft³
